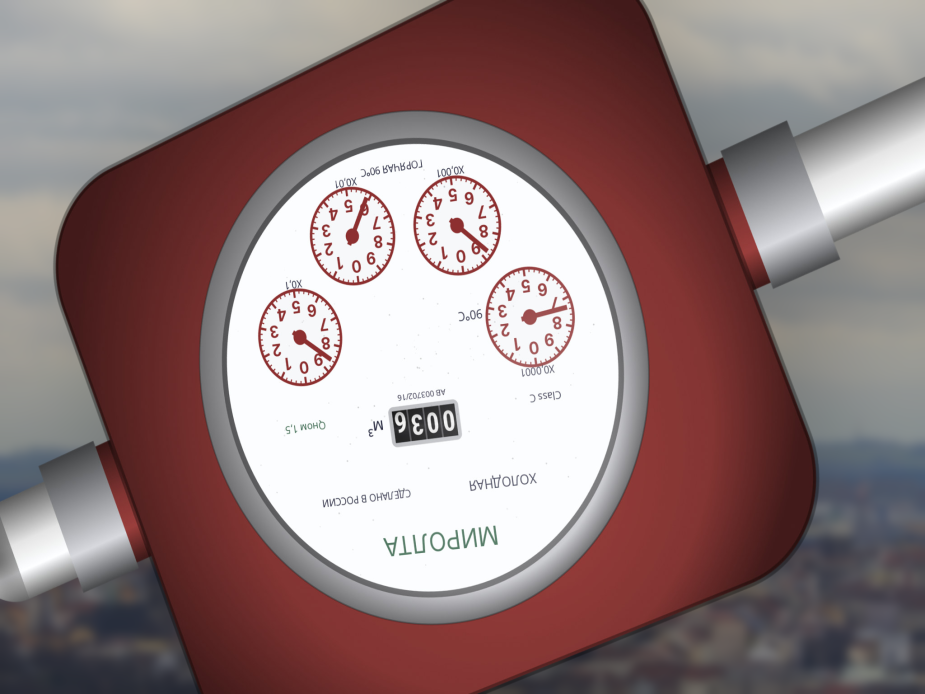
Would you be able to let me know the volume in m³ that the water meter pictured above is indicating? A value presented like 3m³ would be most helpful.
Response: 35.8587m³
